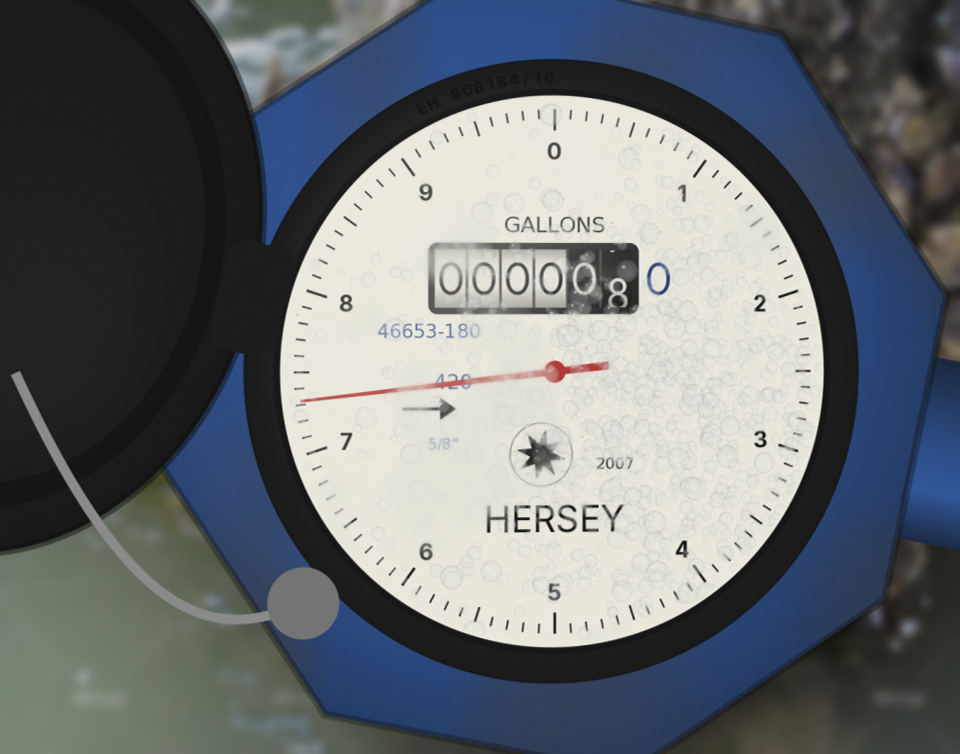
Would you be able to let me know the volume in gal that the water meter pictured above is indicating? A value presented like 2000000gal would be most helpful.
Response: 77.3gal
